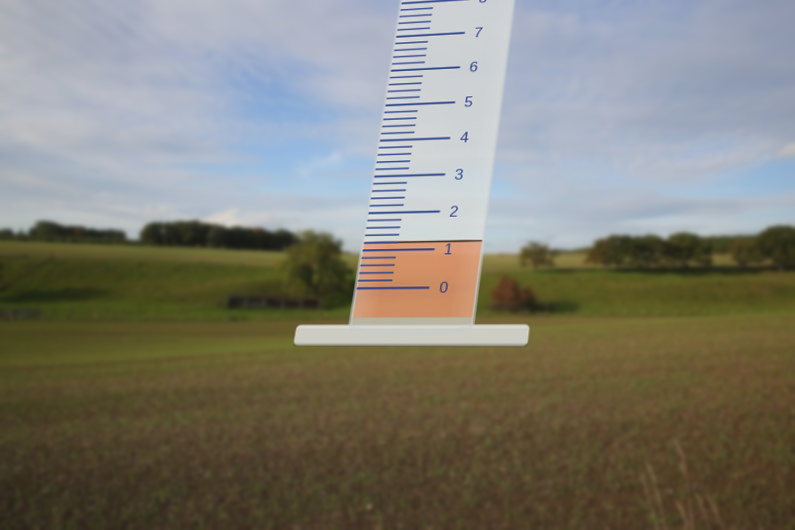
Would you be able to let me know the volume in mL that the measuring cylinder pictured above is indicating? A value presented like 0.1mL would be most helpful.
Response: 1.2mL
